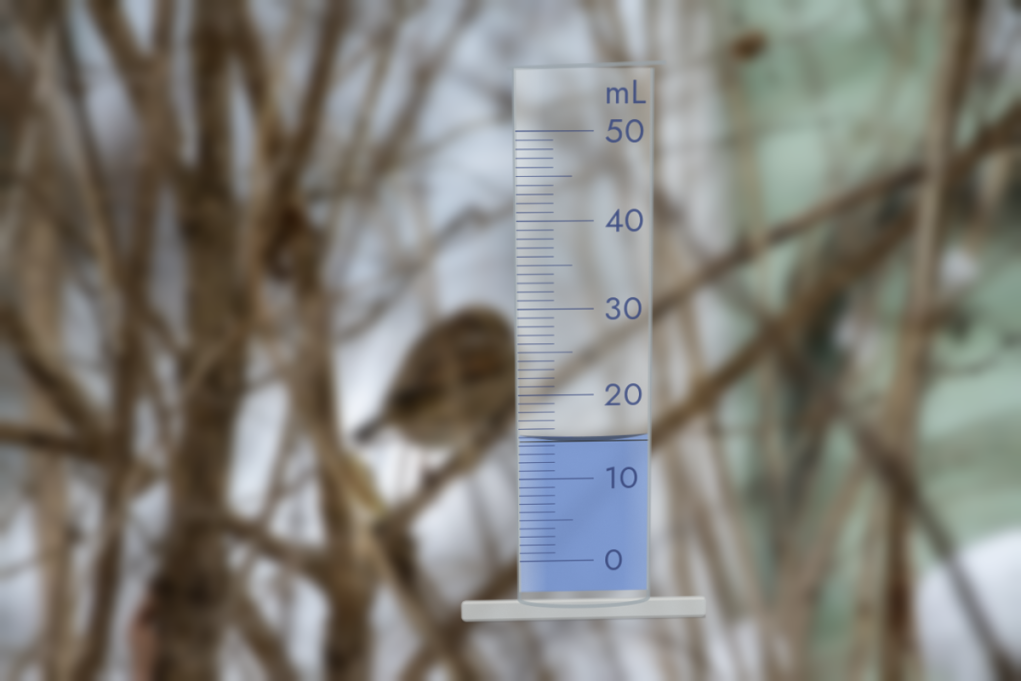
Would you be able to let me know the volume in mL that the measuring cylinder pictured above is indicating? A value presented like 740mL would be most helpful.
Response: 14.5mL
